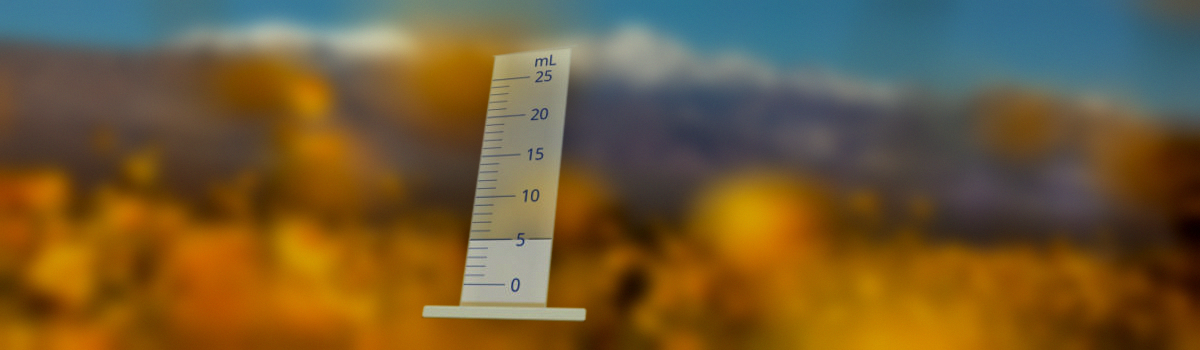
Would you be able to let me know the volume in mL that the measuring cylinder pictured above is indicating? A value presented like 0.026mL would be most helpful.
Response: 5mL
